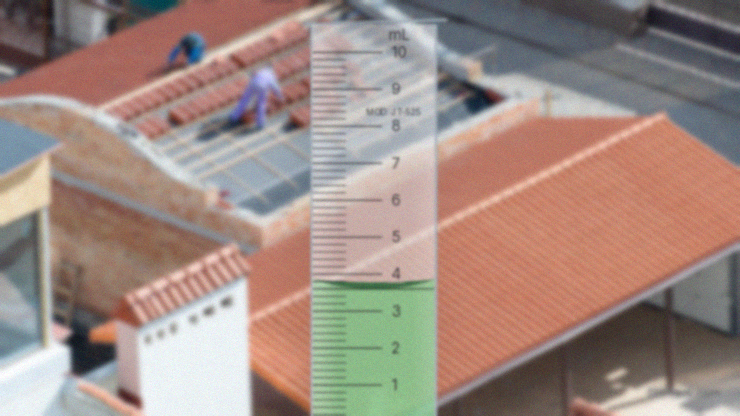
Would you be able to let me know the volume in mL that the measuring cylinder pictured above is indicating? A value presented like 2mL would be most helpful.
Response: 3.6mL
